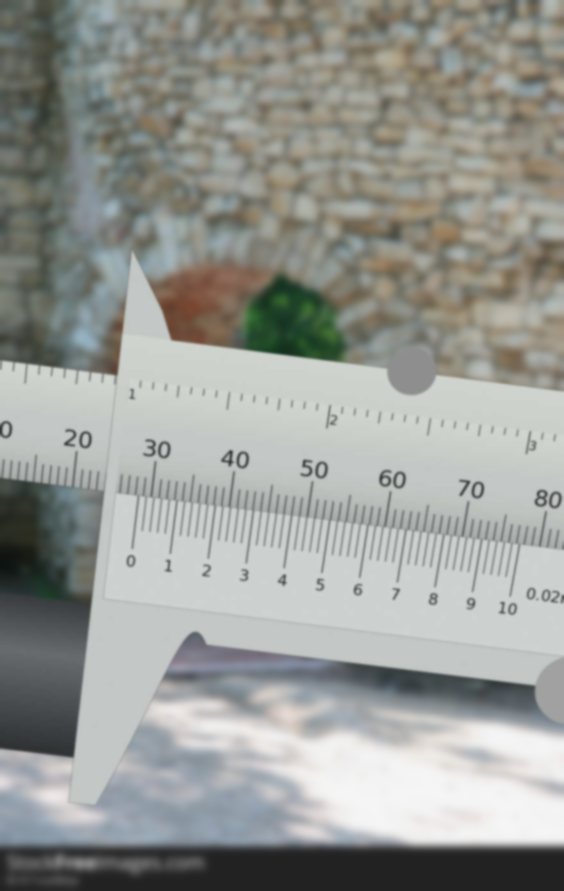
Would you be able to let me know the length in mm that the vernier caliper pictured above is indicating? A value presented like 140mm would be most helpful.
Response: 28.4mm
